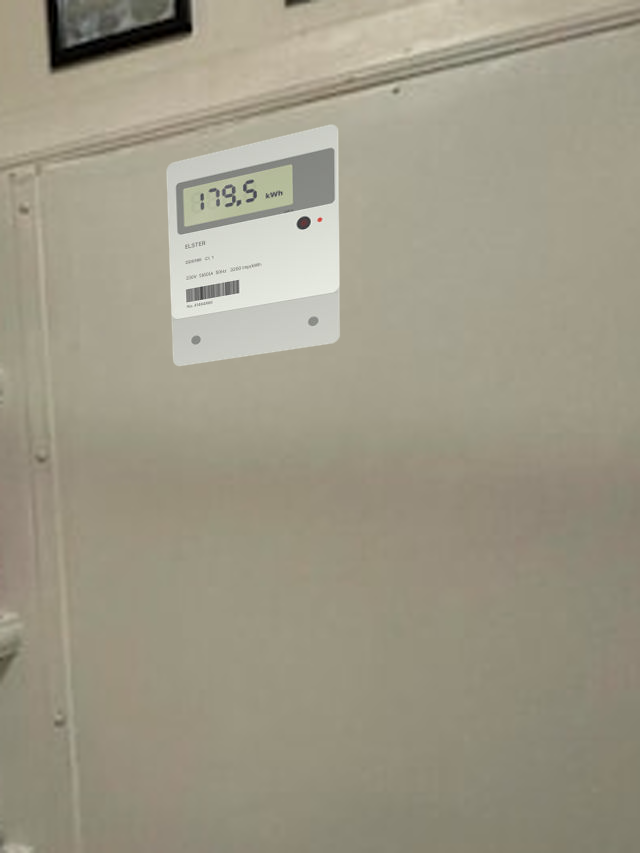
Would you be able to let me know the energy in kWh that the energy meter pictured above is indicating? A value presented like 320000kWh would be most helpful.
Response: 179.5kWh
